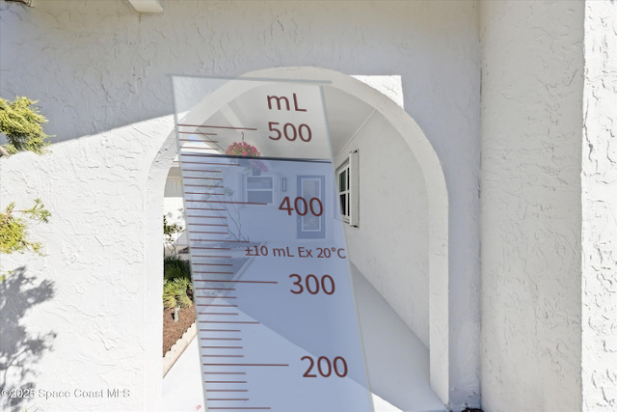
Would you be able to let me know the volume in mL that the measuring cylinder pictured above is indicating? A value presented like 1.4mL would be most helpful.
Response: 460mL
